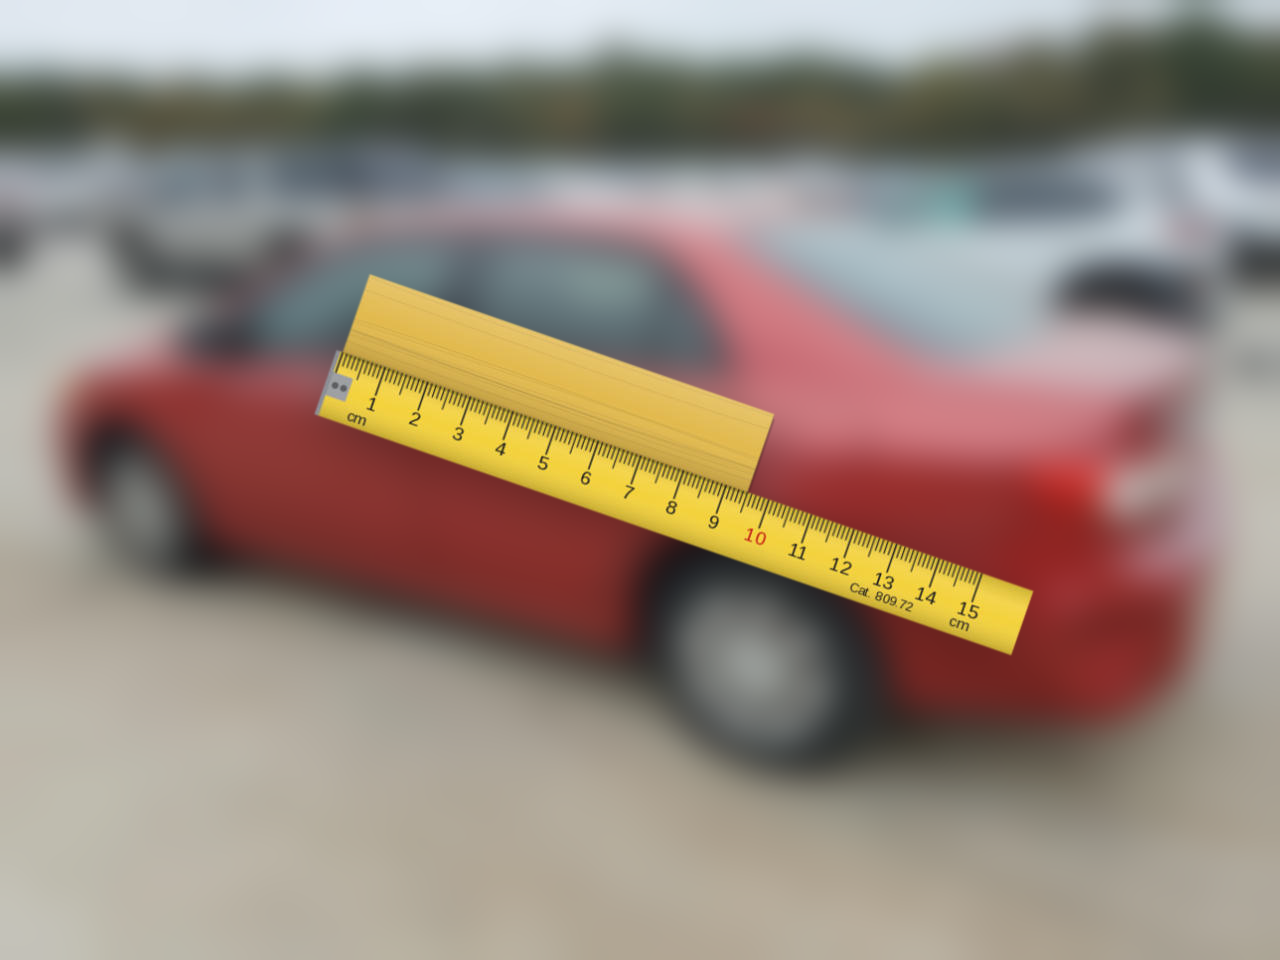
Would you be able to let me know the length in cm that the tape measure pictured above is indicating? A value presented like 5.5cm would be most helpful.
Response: 9.5cm
